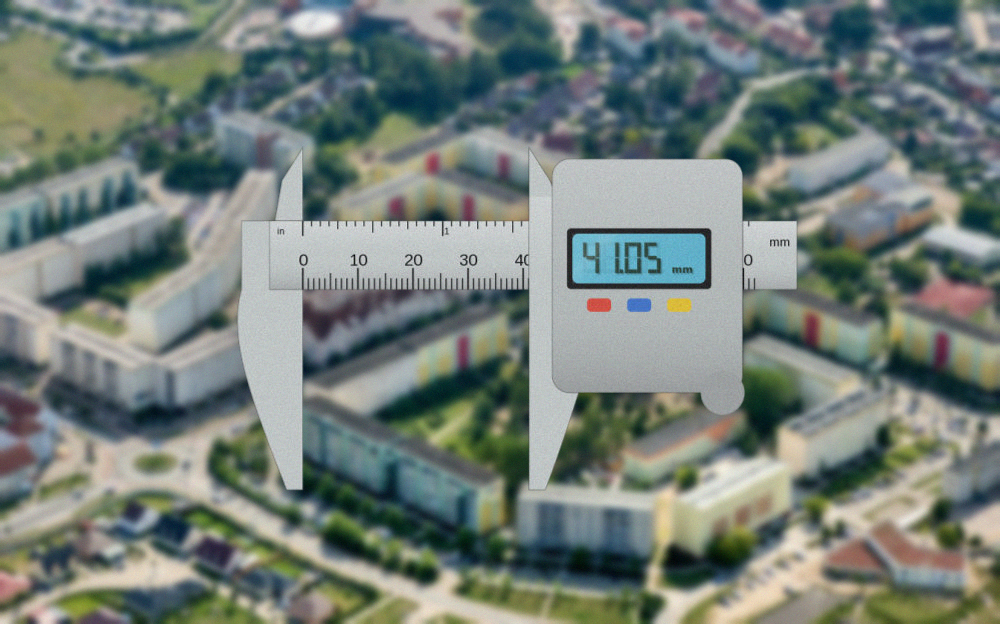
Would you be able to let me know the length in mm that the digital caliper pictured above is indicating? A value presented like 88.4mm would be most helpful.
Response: 41.05mm
